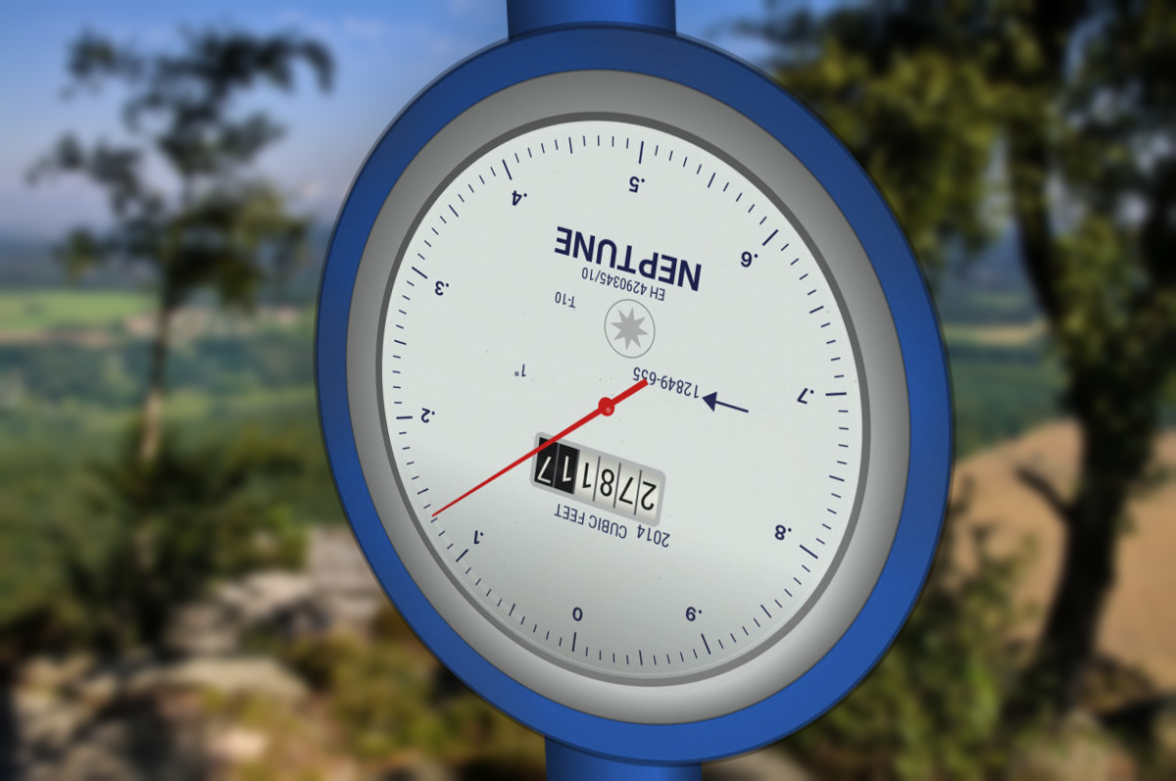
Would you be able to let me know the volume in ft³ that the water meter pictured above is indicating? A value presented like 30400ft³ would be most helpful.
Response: 278117.13ft³
